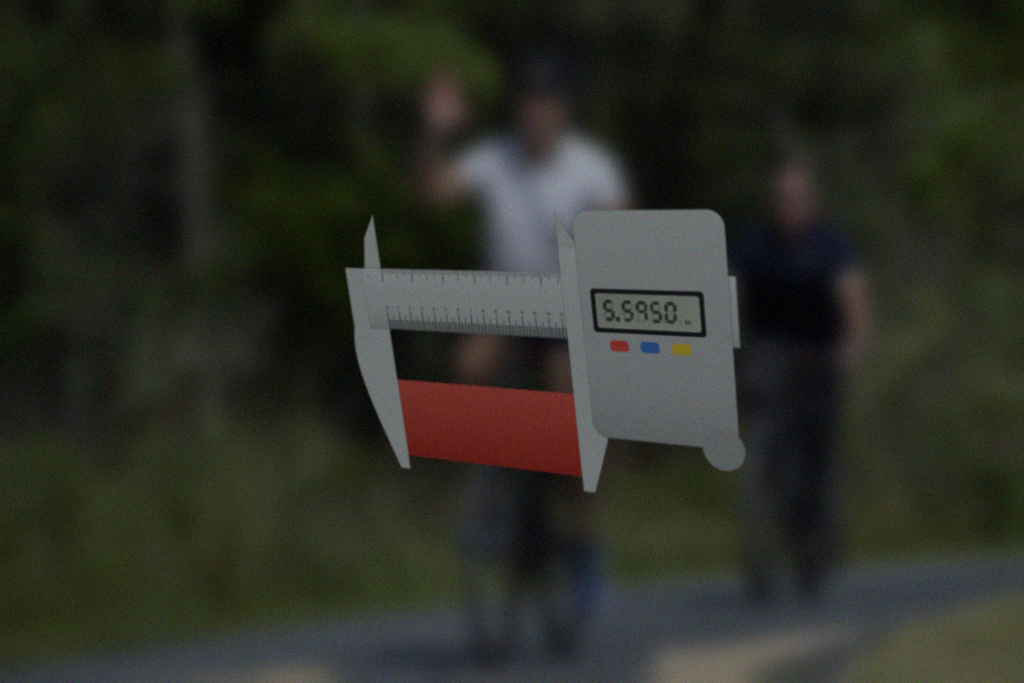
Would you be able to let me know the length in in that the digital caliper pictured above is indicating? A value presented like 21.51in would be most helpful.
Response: 5.5950in
